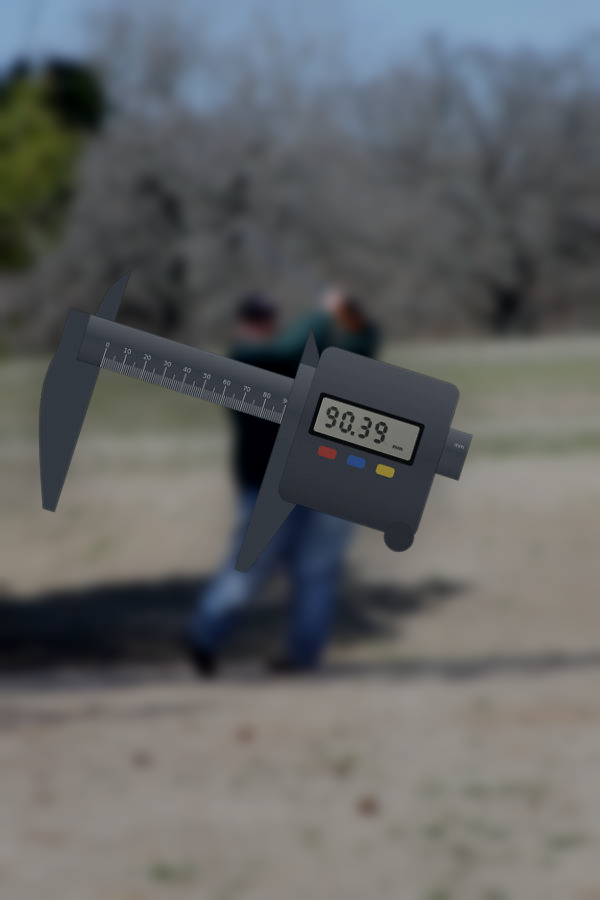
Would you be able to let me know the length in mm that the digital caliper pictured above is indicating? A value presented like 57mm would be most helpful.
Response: 90.39mm
